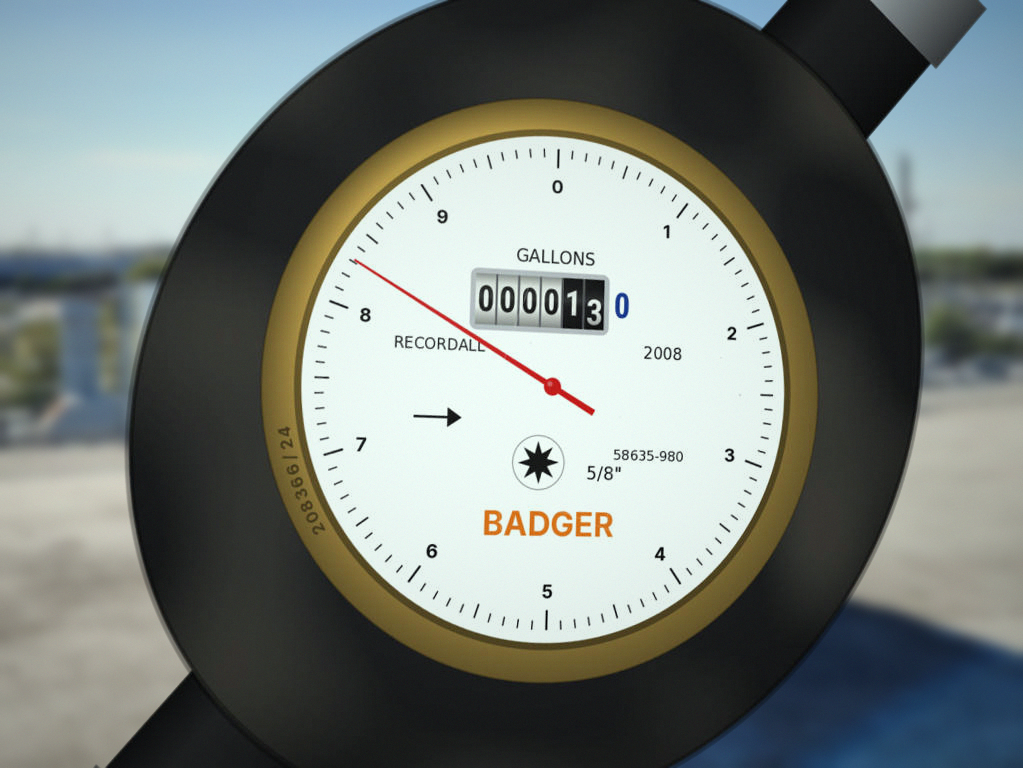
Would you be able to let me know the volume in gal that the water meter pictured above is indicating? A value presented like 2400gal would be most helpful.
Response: 128.3gal
